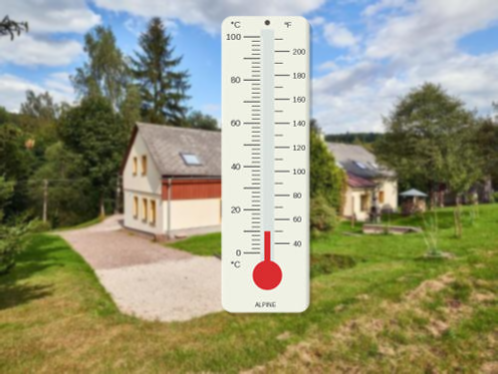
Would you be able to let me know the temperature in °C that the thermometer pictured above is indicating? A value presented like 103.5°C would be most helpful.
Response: 10°C
